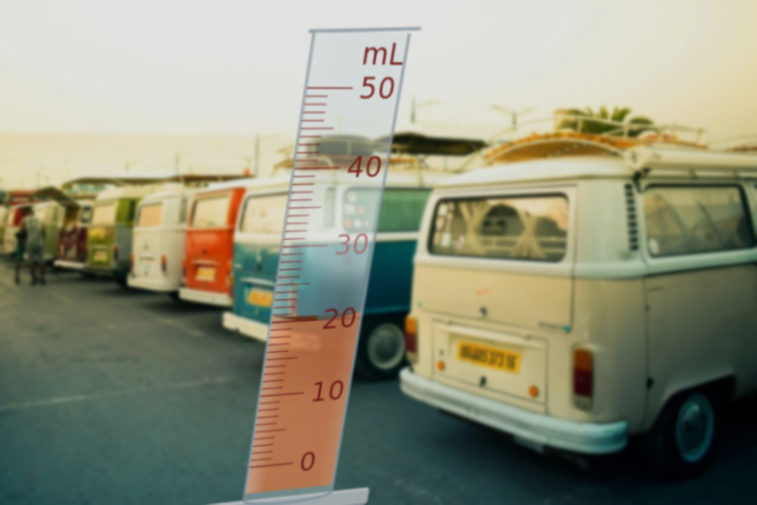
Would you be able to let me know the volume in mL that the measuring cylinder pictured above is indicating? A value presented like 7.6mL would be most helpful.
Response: 20mL
